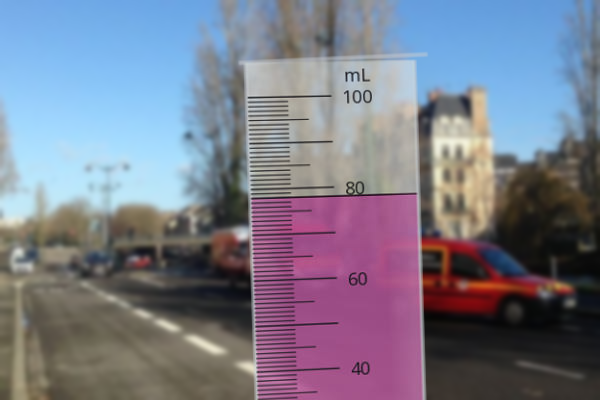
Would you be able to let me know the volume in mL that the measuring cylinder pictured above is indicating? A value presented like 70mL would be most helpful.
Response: 78mL
